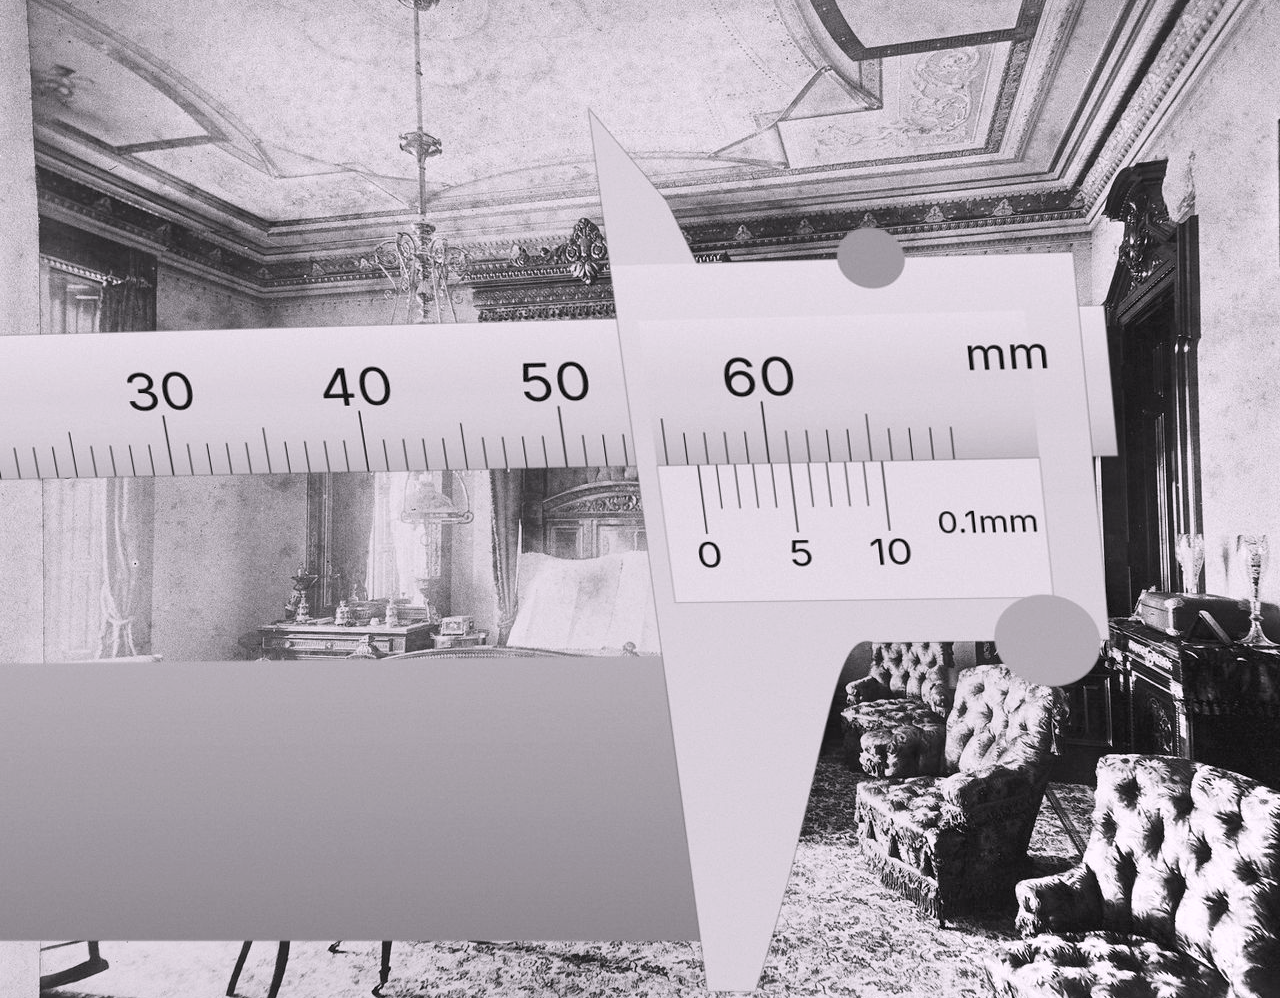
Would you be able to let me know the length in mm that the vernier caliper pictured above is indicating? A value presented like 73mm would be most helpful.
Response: 56.5mm
